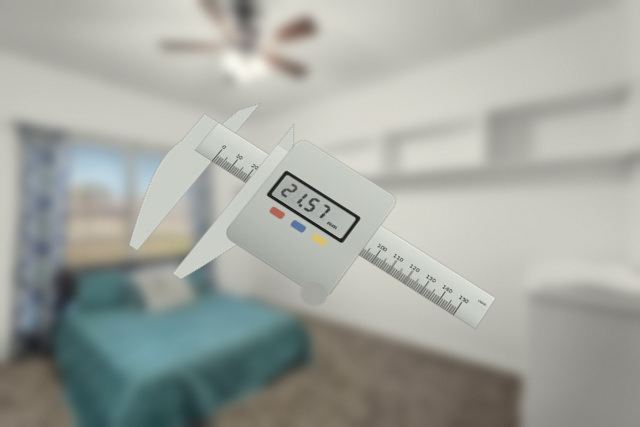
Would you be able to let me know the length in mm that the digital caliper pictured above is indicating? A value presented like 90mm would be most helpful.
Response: 21.57mm
